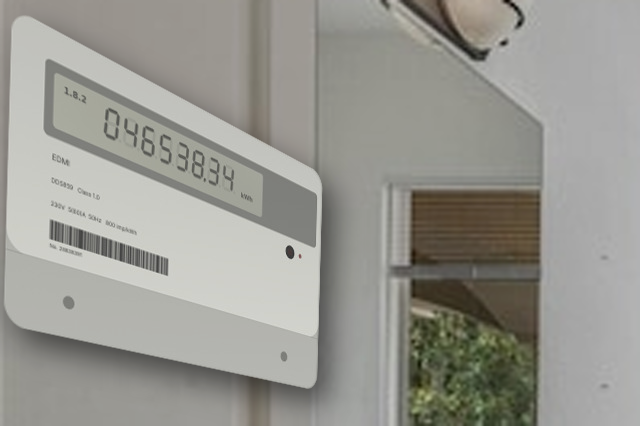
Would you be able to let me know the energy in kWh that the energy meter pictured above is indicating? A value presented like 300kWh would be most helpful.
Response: 46538.34kWh
